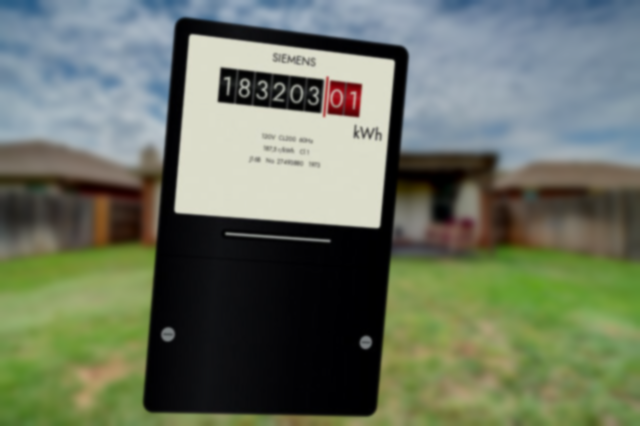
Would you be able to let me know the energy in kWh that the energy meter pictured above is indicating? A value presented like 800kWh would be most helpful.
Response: 183203.01kWh
